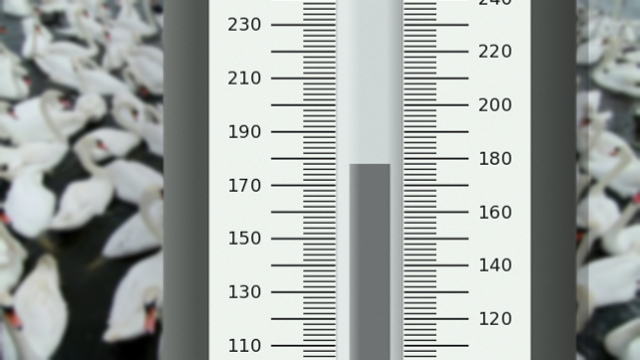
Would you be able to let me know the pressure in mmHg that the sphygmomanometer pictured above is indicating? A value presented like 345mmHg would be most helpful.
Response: 178mmHg
